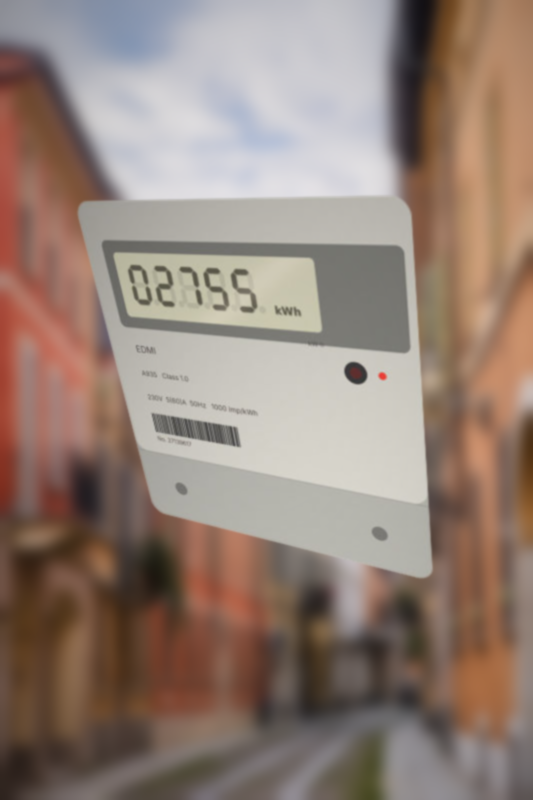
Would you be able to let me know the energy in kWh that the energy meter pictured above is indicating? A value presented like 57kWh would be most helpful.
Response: 2755kWh
